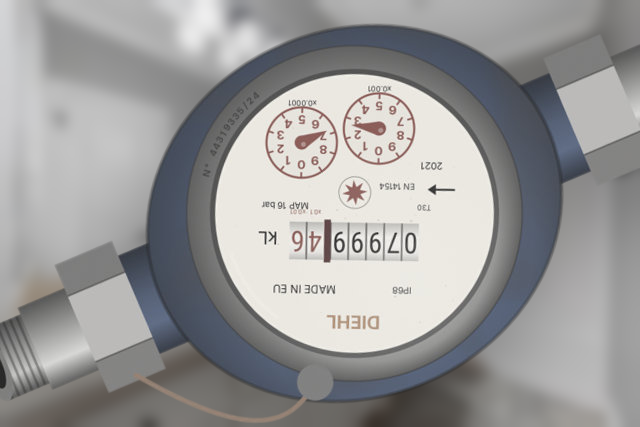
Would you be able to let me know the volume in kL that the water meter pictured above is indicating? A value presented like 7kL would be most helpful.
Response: 7999.4626kL
